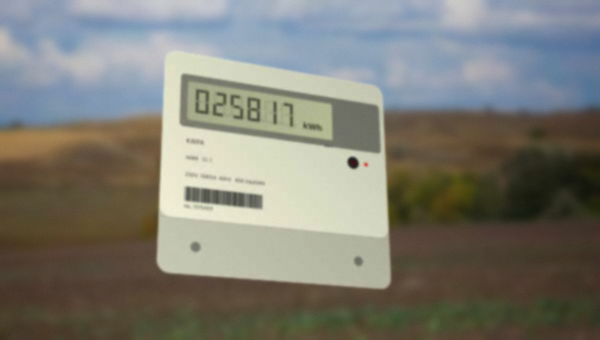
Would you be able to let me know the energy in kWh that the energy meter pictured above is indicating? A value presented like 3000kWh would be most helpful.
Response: 25817kWh
